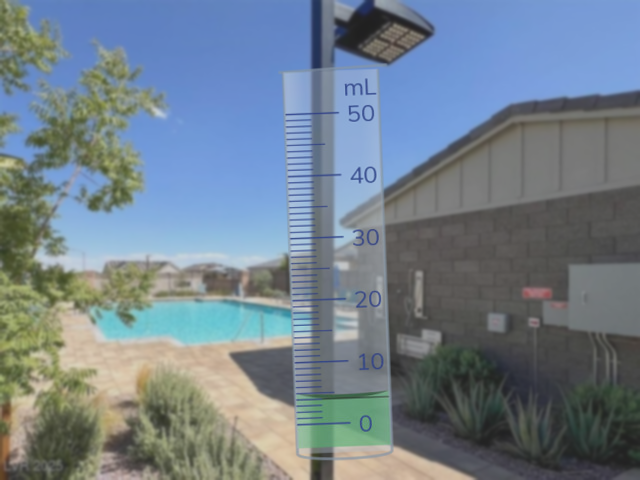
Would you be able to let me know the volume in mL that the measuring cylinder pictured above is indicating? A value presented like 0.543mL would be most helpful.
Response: 4mL
